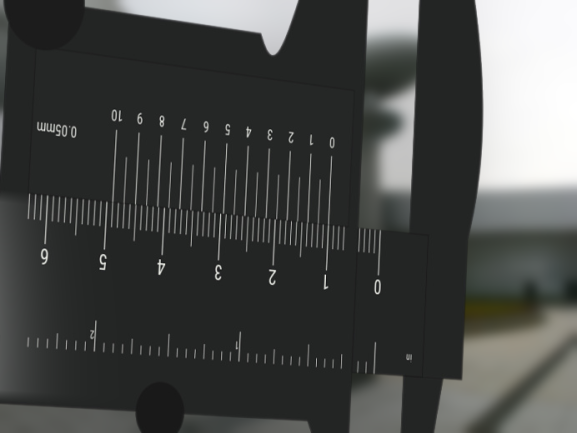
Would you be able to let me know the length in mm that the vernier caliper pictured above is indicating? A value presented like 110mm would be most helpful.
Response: 10.0mm
